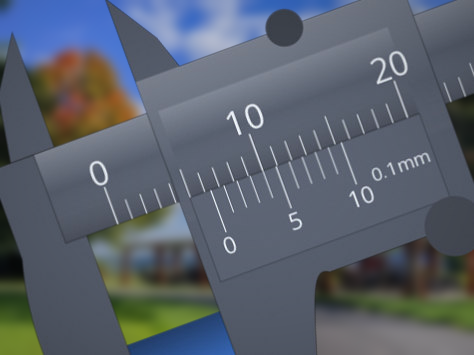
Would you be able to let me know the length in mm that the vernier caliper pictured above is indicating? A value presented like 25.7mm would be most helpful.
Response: 6.4mm
